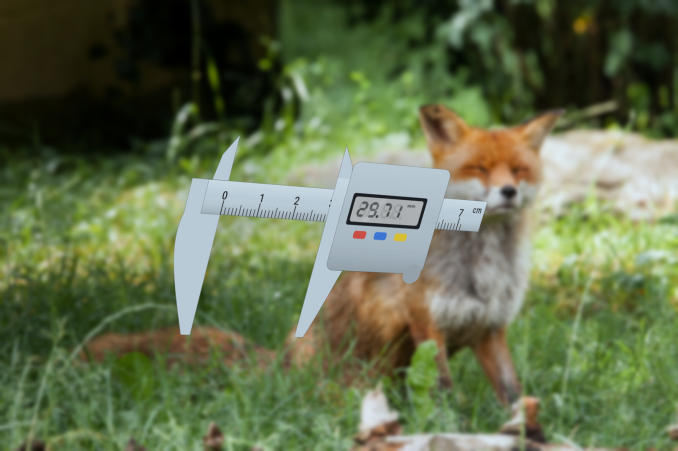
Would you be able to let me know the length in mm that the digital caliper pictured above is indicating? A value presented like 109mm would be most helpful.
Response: 29.71mm
